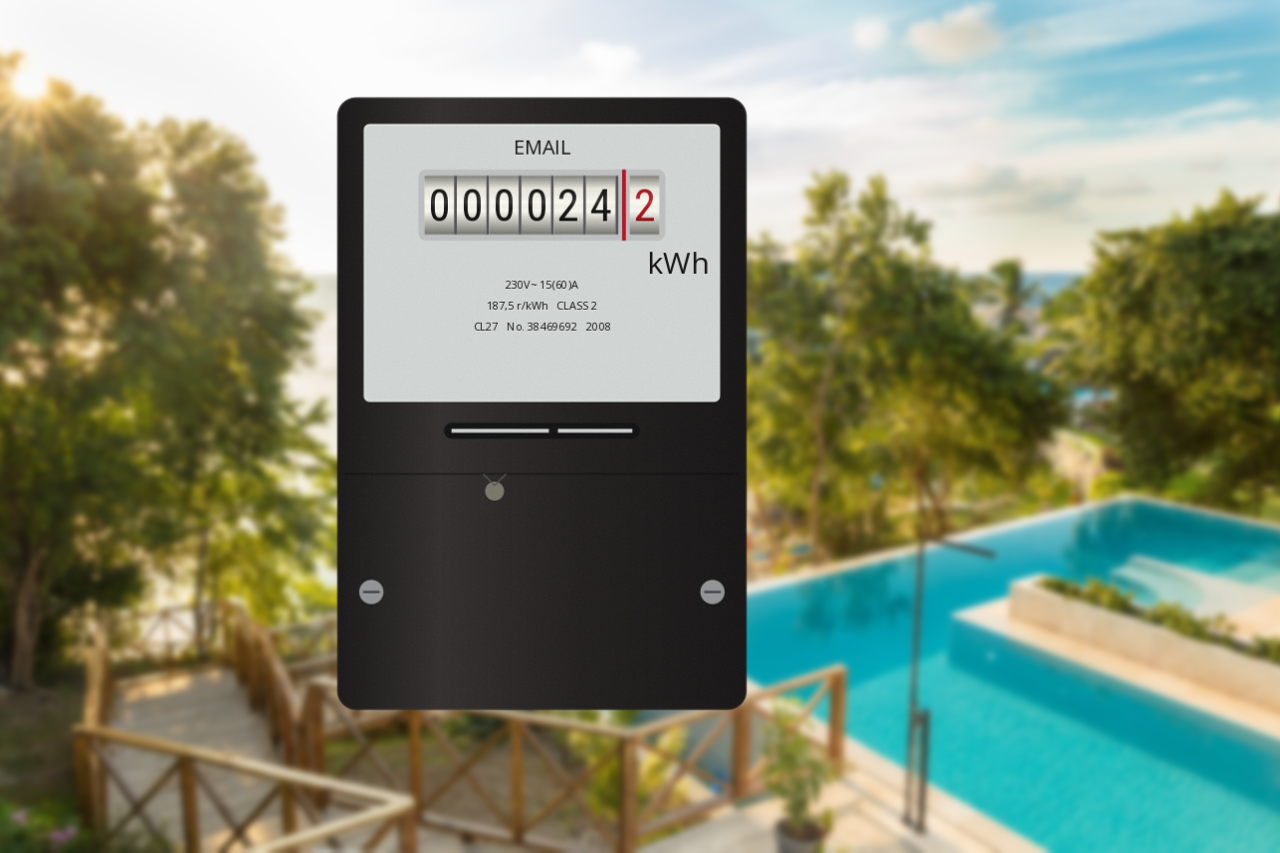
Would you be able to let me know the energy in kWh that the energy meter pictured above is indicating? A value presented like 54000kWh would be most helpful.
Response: 24.2kWh
